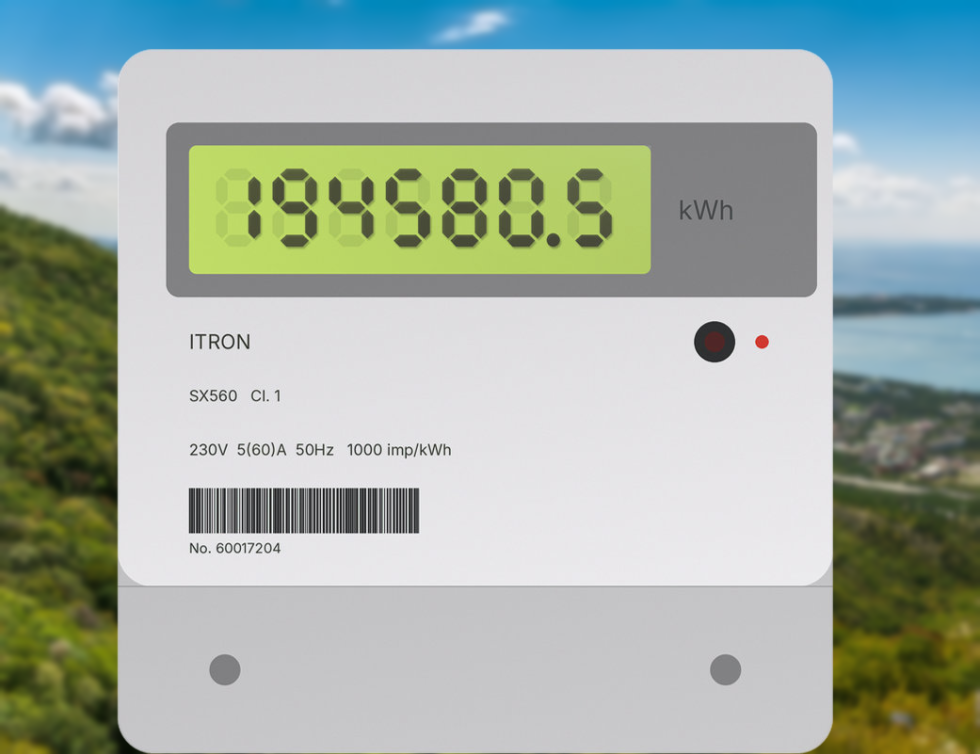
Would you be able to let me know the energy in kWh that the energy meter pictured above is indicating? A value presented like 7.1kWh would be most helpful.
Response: 194580.5kWh
